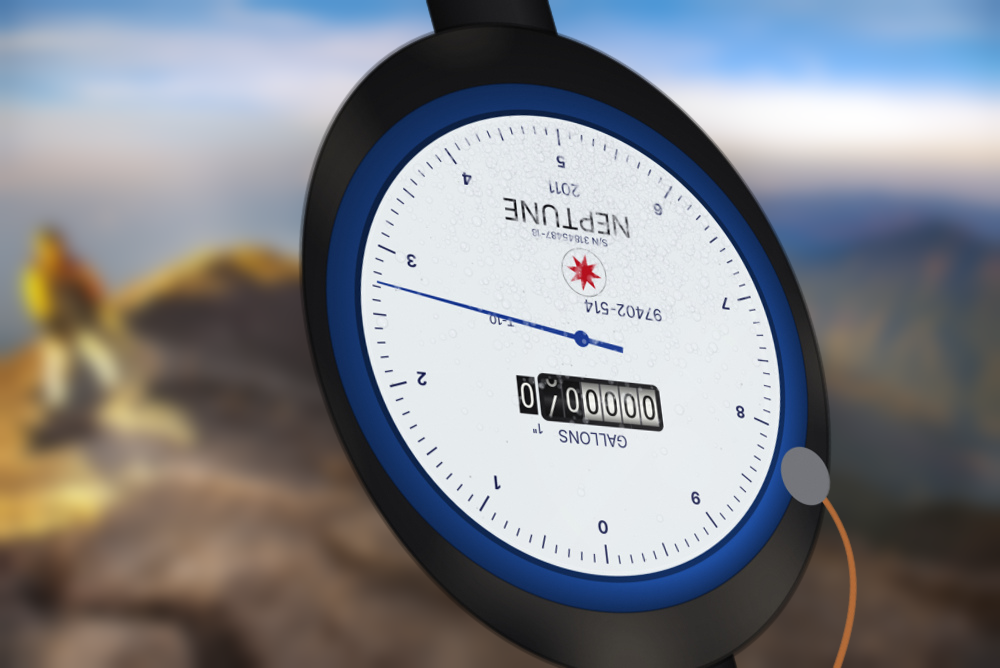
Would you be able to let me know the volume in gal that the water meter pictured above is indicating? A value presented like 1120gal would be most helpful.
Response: 72.7gal
